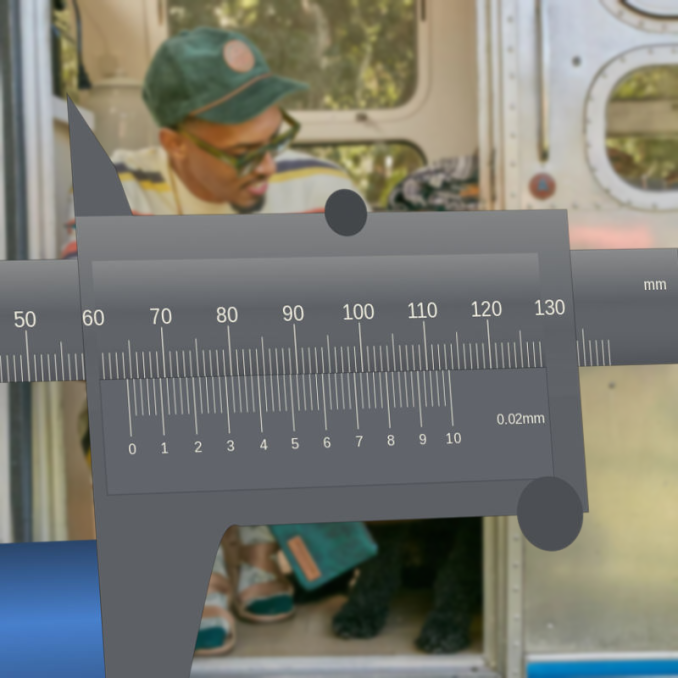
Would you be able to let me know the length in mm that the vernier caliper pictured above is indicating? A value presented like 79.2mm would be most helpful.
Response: 64.4mm
